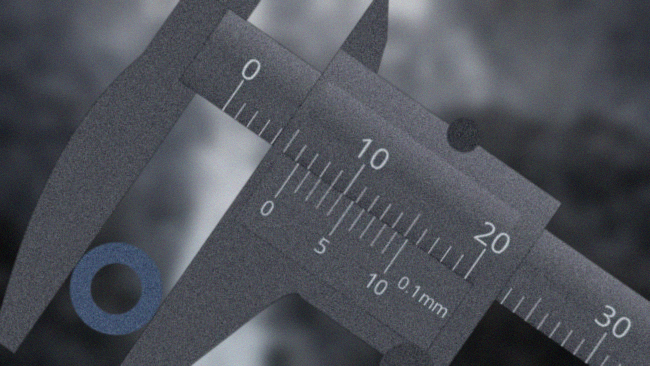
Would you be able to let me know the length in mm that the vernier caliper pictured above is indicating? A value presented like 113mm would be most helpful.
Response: 6.3mm
